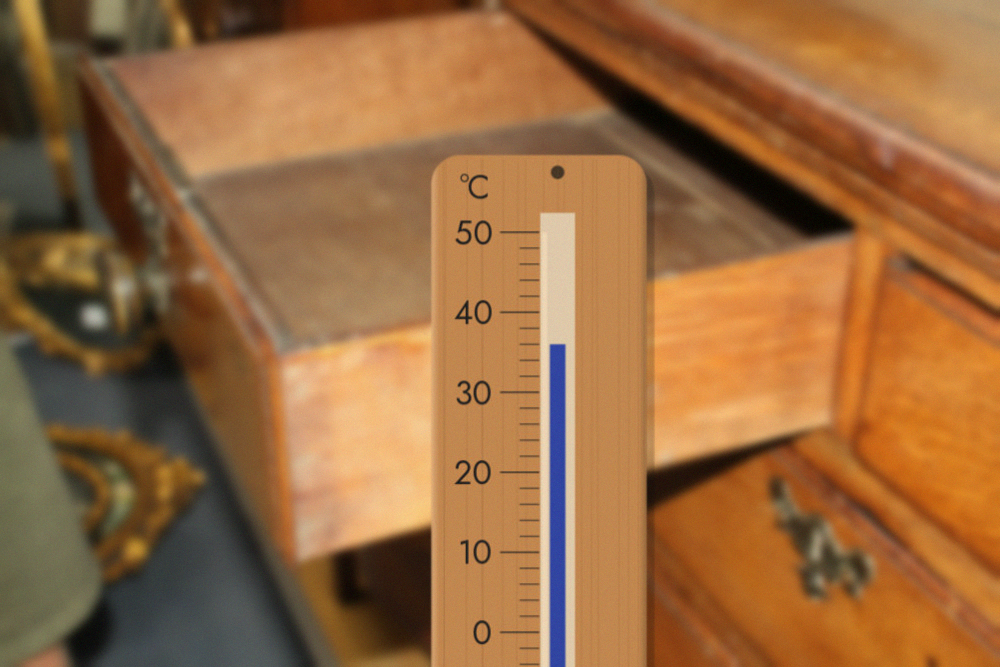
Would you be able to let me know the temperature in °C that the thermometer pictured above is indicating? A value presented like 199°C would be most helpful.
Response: 36°C
